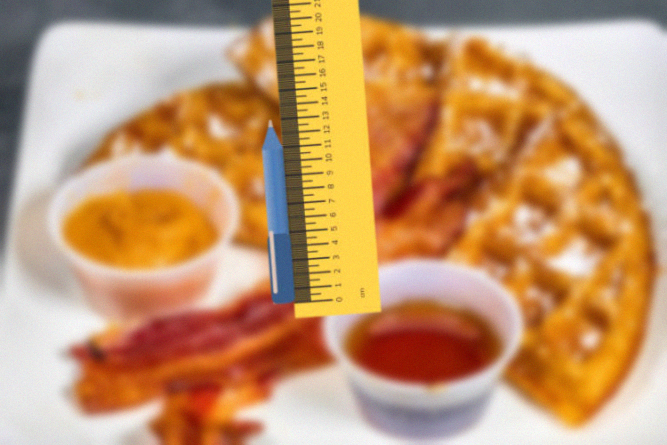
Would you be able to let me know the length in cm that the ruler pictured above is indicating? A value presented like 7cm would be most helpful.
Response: 13cm
